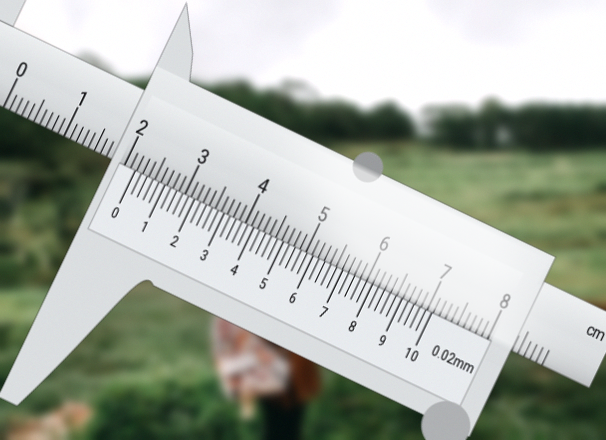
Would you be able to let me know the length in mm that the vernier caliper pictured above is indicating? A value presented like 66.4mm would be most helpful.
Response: 21.8mm
